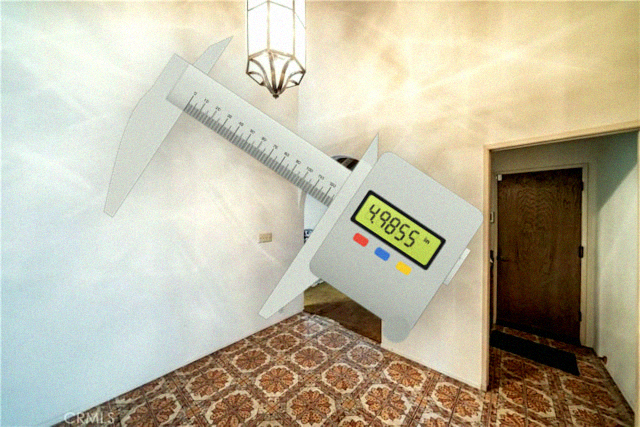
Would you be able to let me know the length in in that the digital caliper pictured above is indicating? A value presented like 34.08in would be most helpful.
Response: 4.9855in
